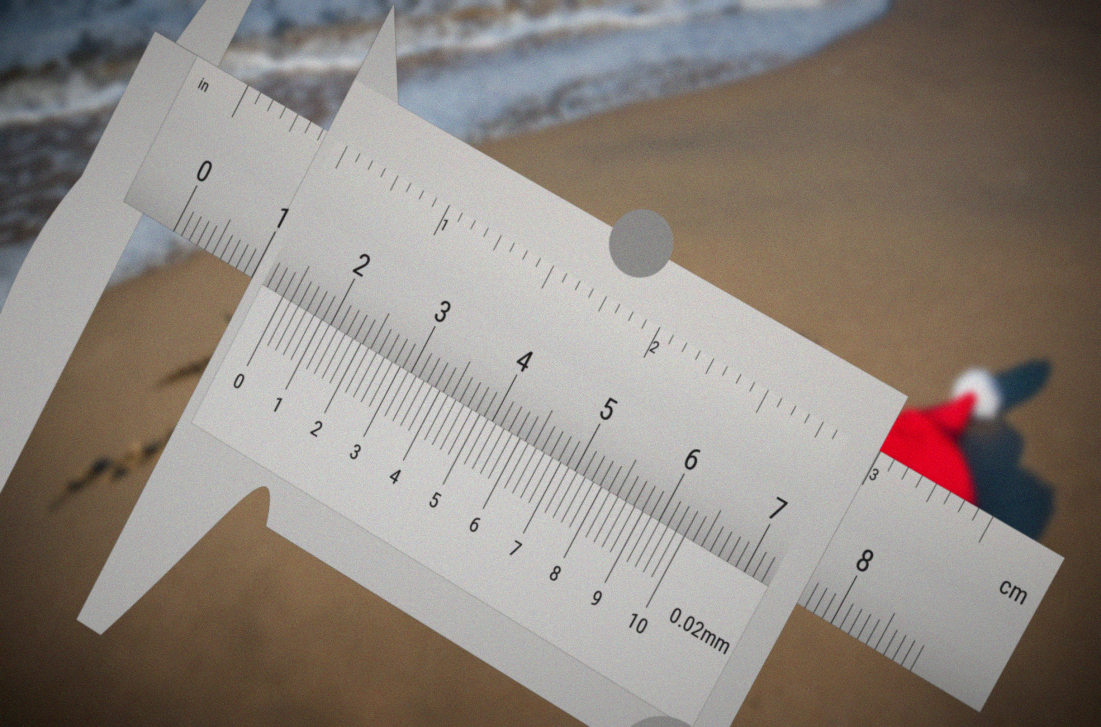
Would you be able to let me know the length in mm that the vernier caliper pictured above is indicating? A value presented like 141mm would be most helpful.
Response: 14.0mm
